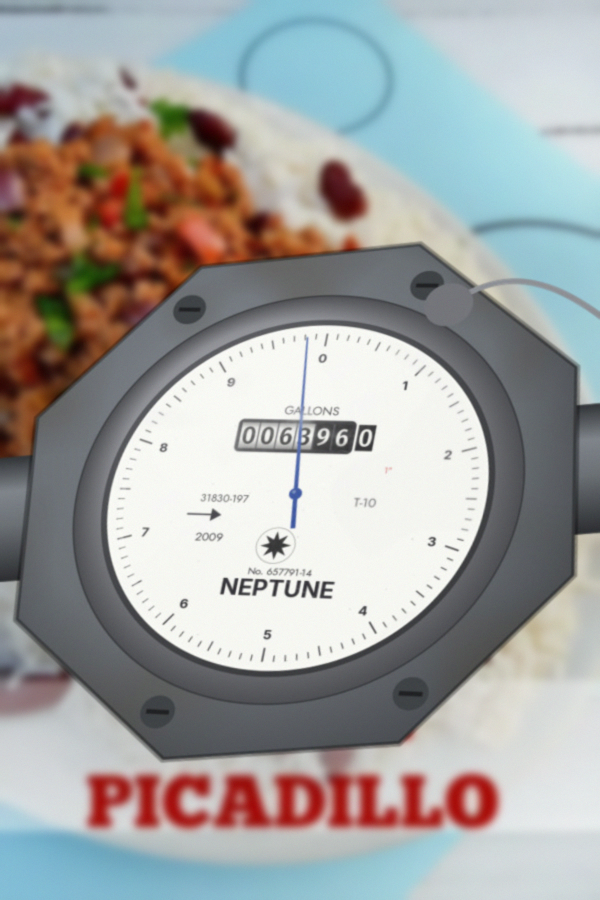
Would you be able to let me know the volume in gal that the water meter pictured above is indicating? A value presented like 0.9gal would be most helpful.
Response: 63959.8gal
